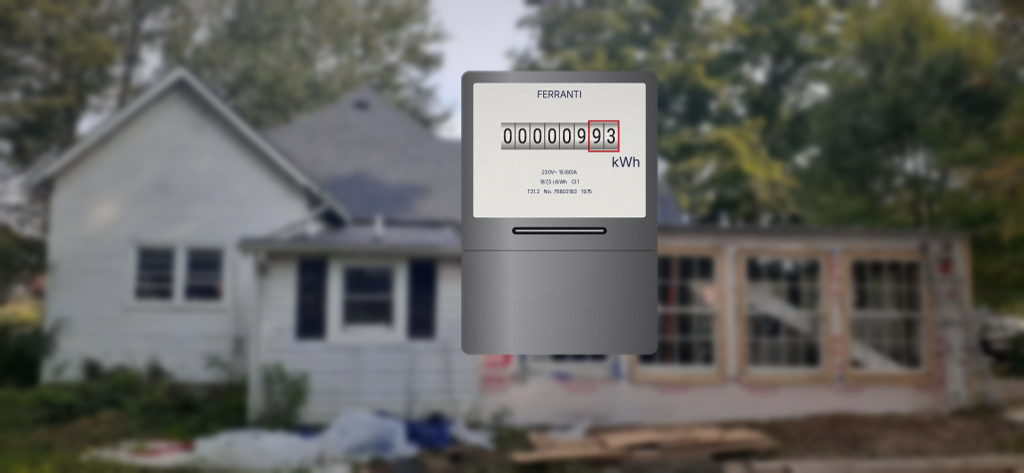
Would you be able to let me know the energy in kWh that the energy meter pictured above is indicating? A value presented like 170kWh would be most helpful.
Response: 9.93kWh
